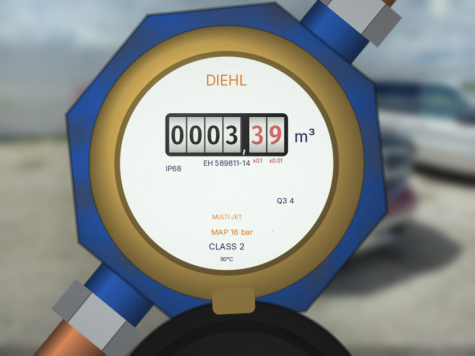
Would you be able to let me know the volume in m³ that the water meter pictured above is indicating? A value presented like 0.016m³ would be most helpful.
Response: 3.39m³
